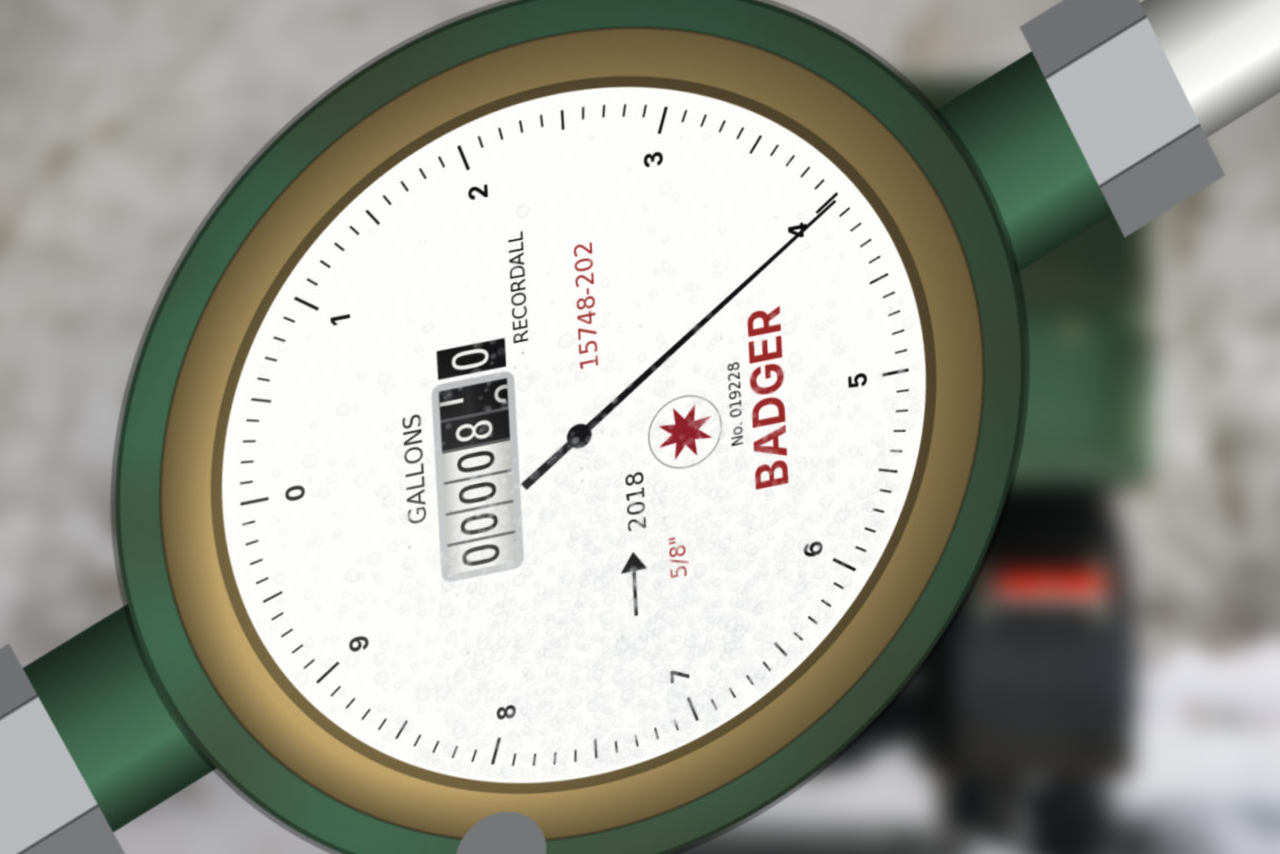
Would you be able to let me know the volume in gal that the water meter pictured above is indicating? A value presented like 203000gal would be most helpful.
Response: 814.0gal
